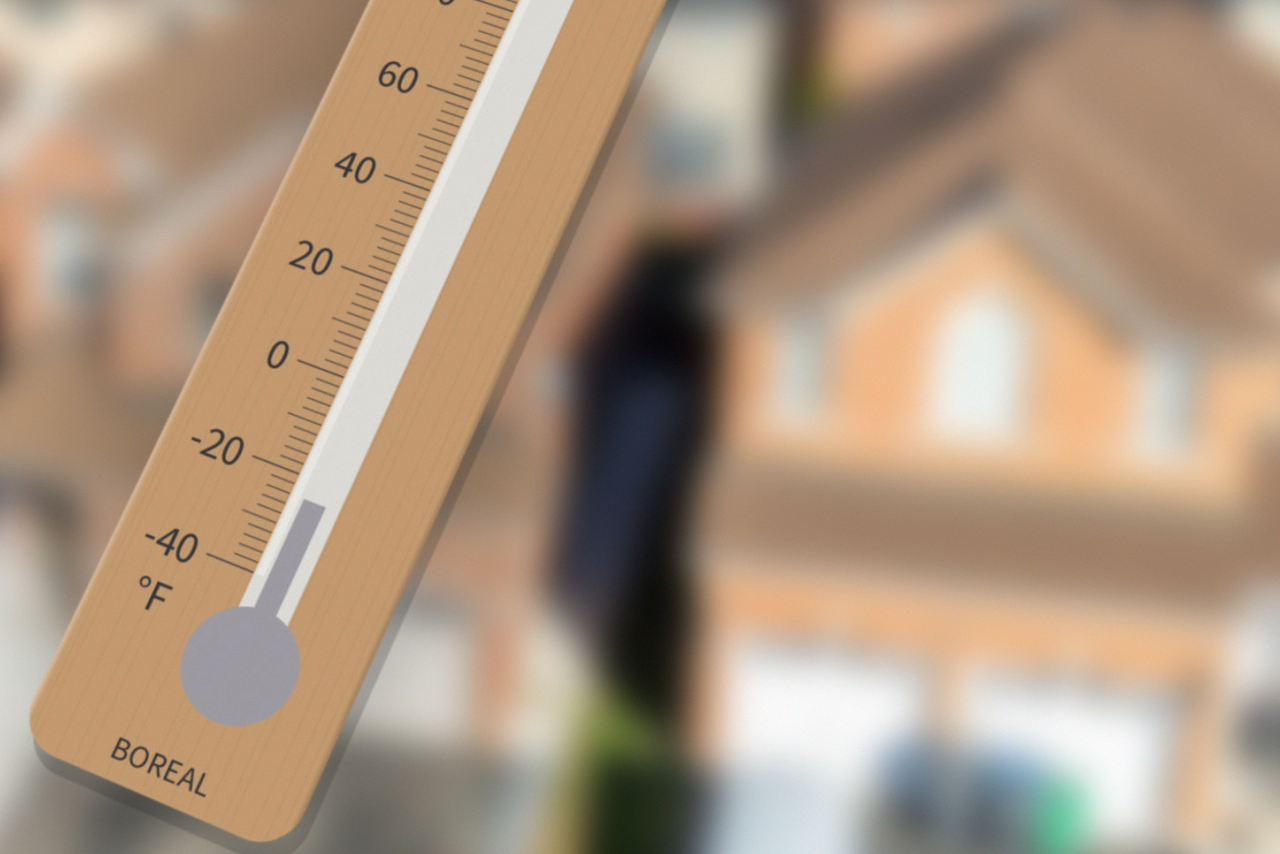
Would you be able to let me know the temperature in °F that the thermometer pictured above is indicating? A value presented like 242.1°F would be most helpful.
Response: -24°F
